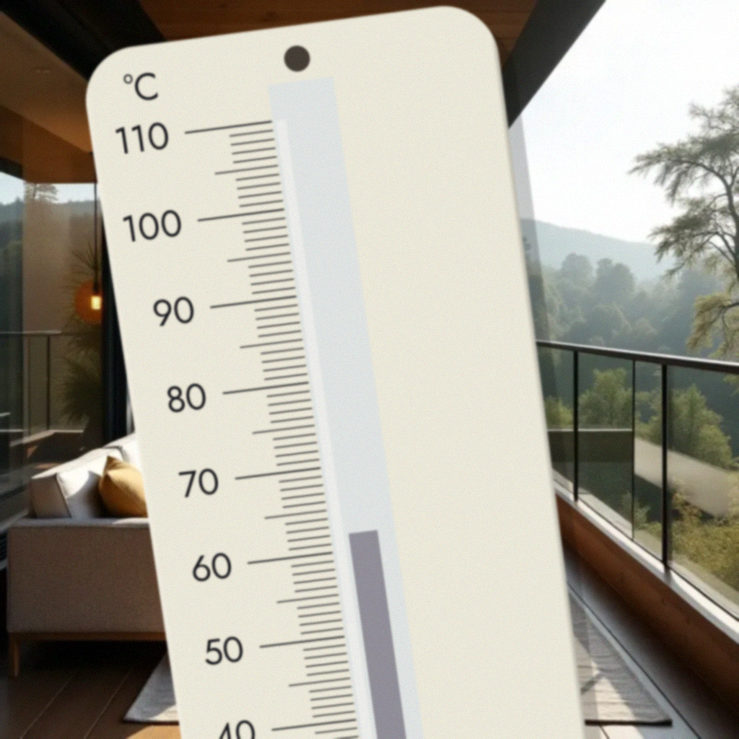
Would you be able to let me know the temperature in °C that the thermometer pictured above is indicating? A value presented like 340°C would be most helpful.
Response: 62°C
